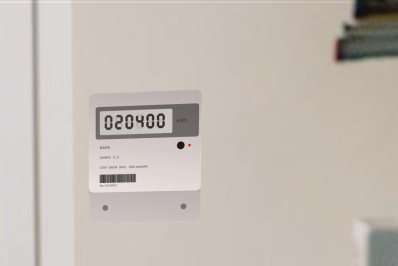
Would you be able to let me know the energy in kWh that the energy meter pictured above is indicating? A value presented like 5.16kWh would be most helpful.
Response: 20400kWh
